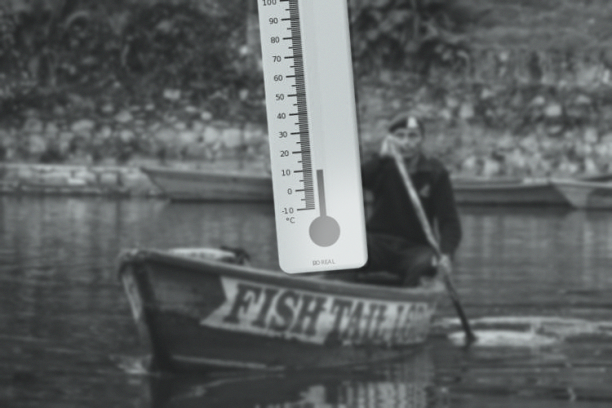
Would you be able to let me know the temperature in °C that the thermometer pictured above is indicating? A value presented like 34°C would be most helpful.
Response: 10°C
